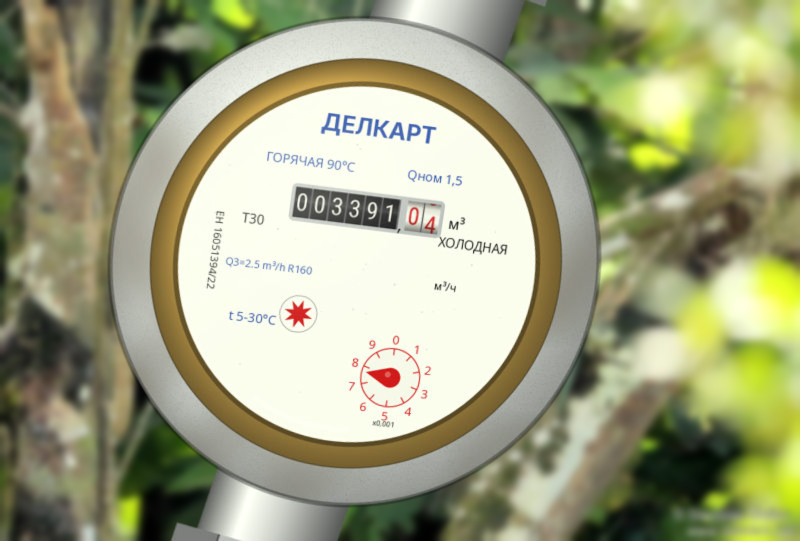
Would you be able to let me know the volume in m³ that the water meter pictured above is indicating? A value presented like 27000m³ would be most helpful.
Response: 3391.037m³
